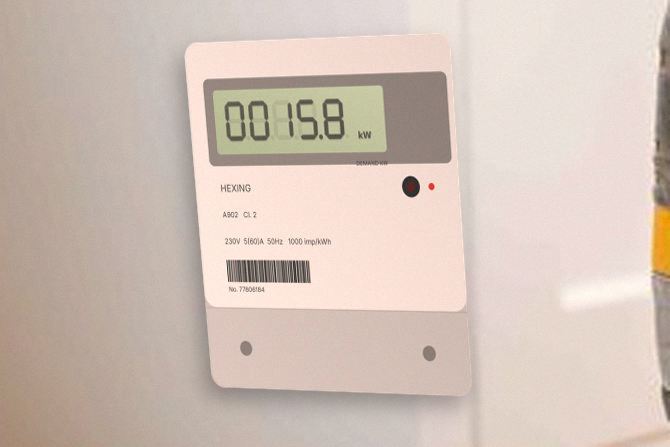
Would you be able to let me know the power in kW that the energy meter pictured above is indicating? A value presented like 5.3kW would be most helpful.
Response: 15.8kW
